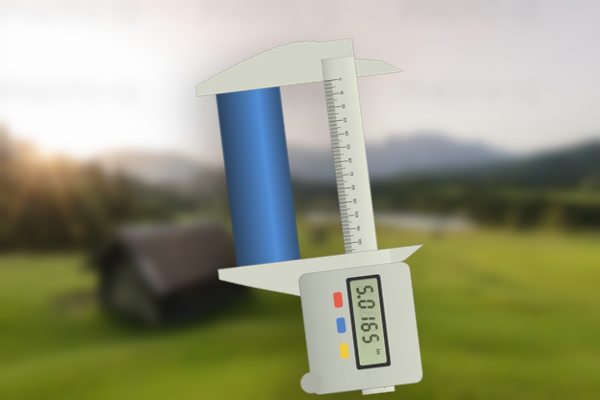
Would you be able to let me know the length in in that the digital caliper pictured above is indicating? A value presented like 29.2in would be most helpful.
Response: 5.0165in
